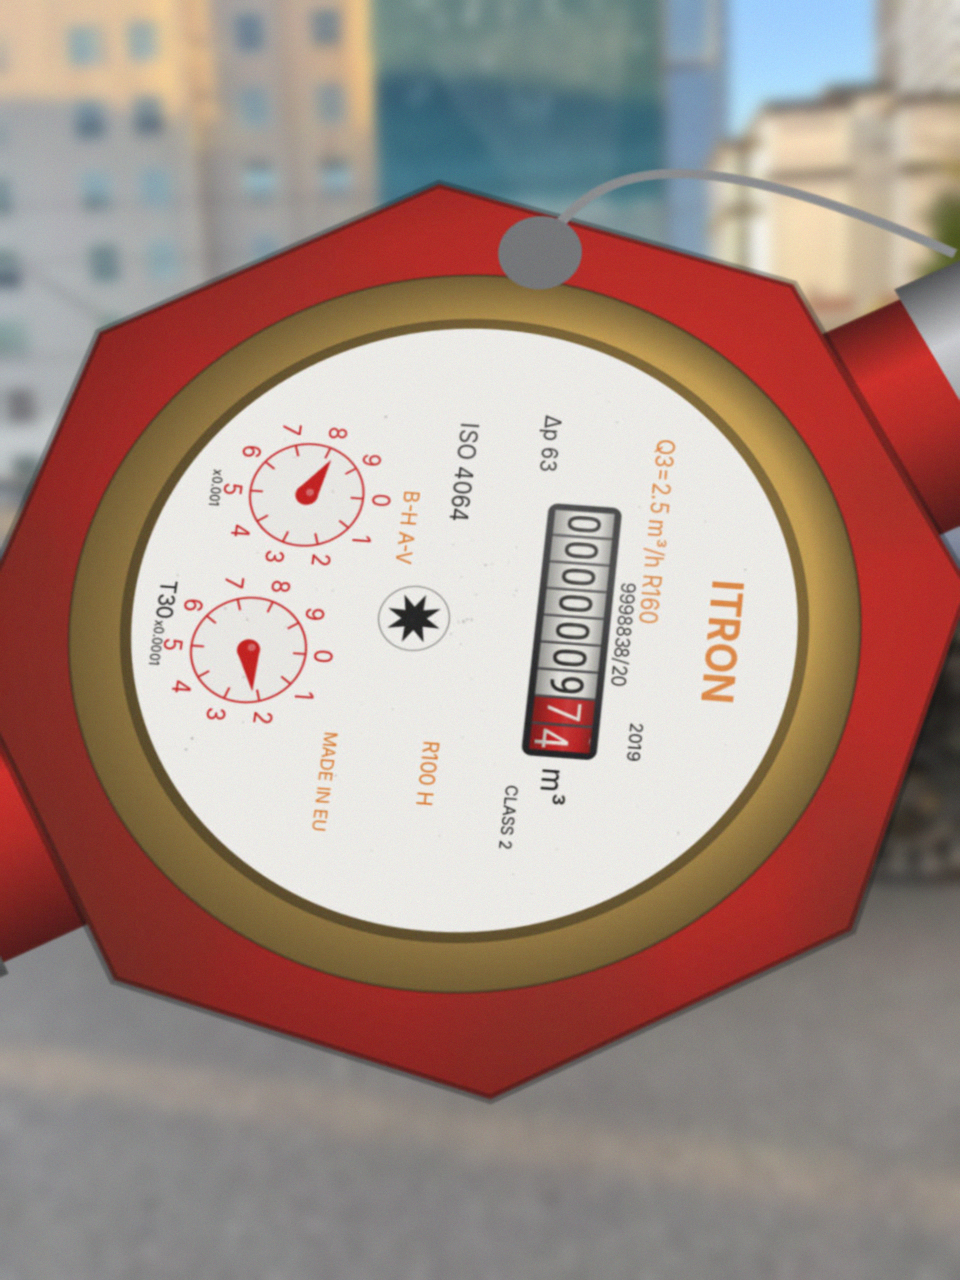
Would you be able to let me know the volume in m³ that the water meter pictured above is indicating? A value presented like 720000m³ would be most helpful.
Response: 9.7382m³
